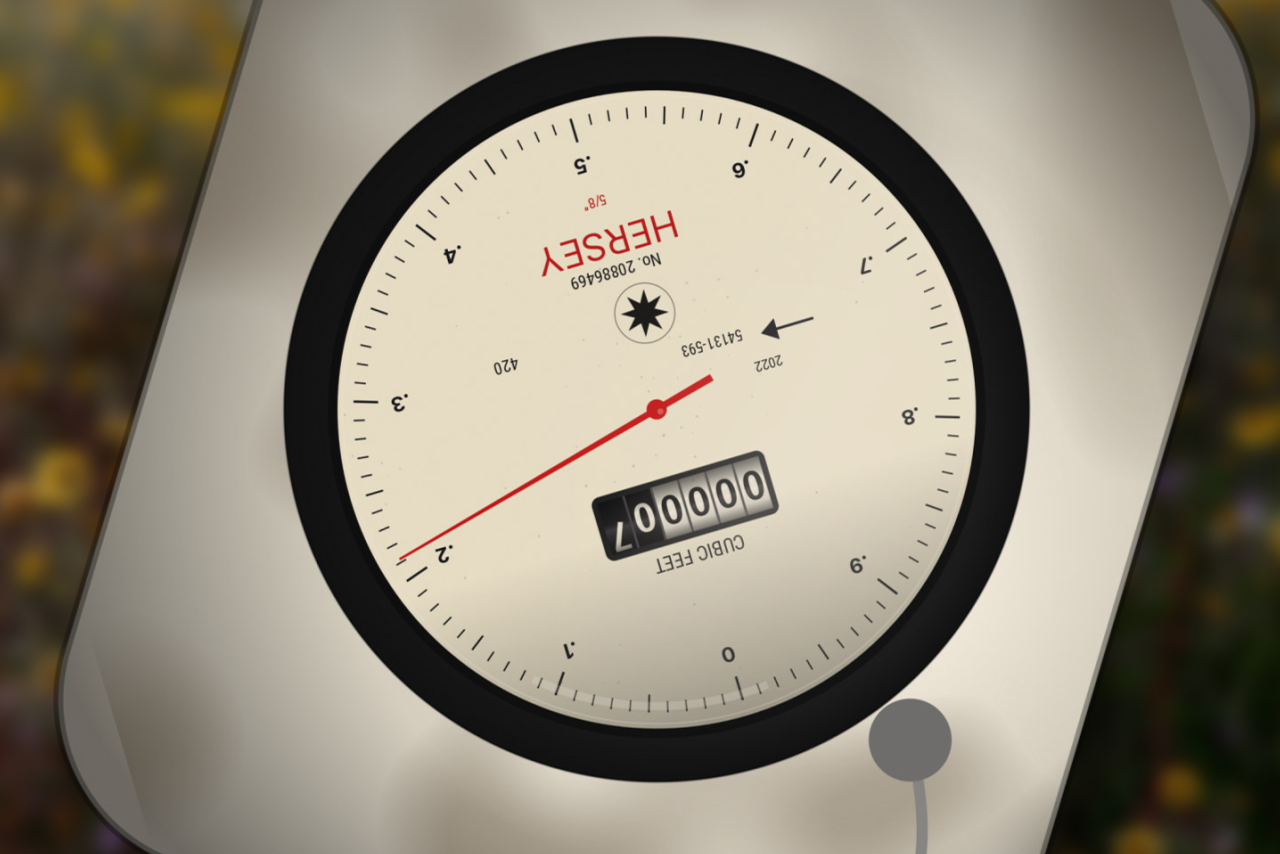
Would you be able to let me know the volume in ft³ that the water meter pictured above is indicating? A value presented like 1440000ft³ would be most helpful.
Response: 7.21ft³
